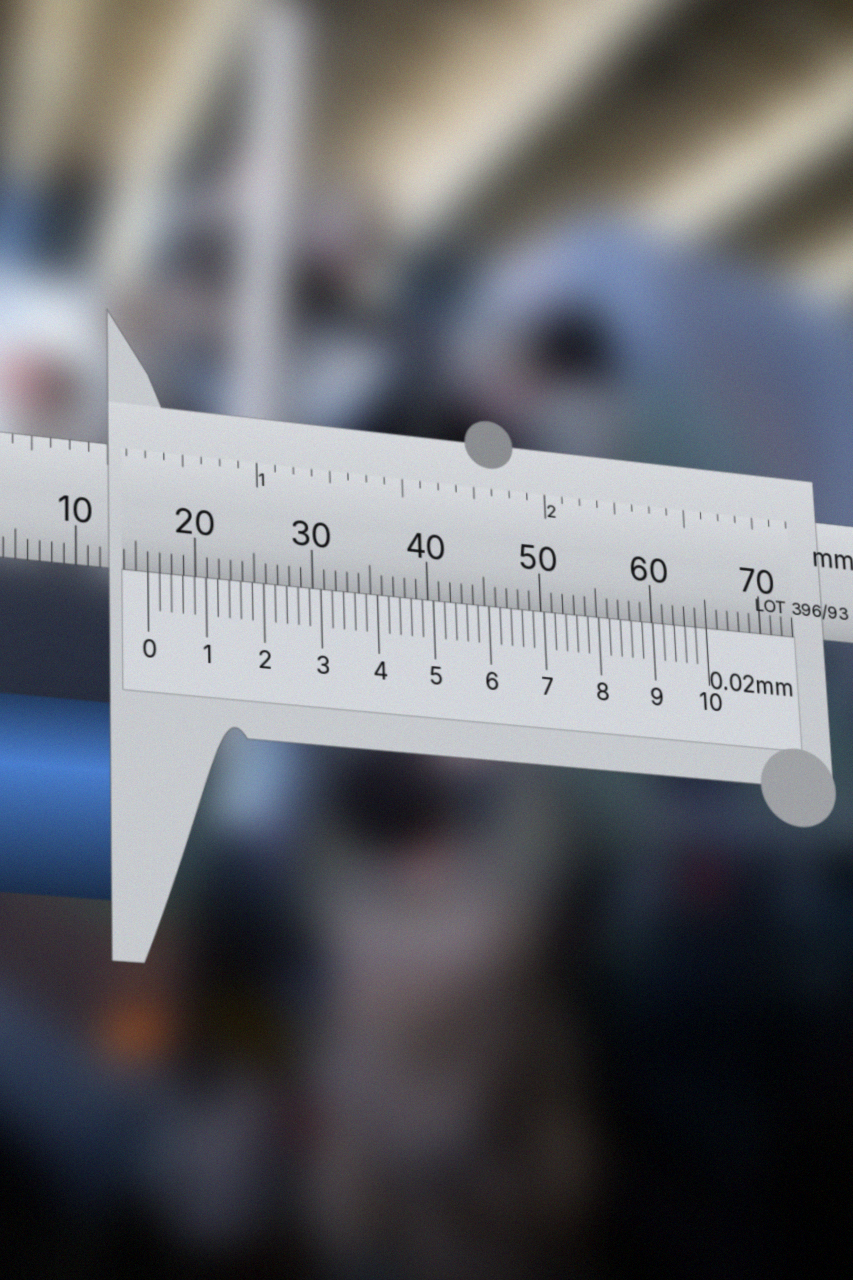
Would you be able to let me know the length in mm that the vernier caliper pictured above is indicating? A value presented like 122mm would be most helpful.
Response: 16.0mm
